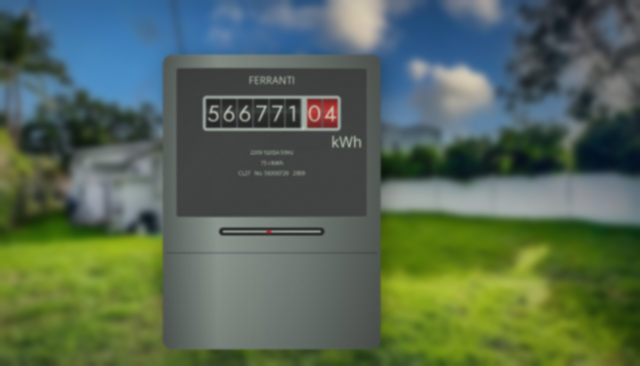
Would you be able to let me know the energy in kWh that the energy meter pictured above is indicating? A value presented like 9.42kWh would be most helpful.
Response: 566771.04kWh
